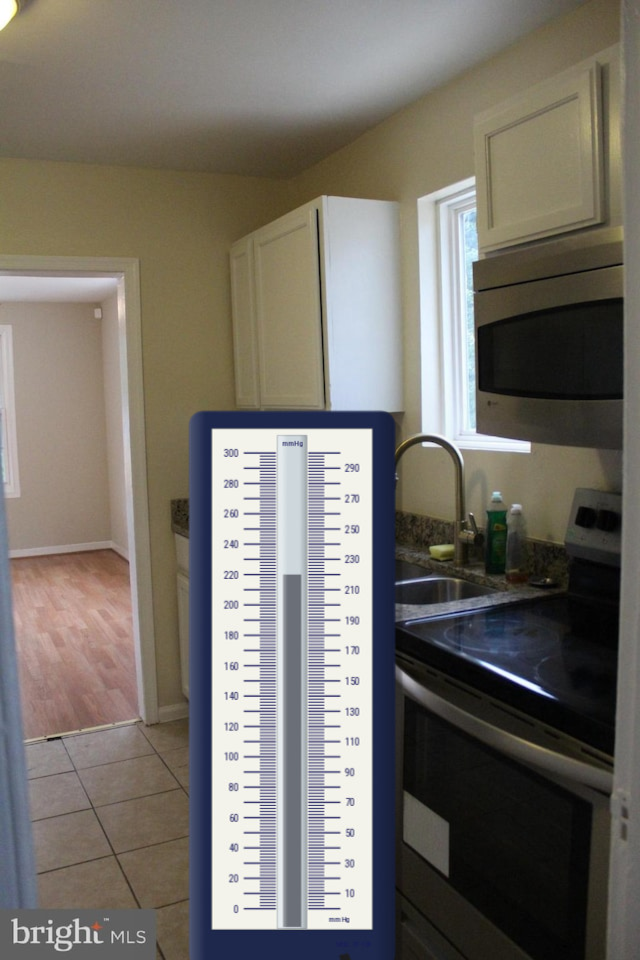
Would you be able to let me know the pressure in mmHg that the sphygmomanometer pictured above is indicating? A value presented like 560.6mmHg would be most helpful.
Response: 220mmHg
